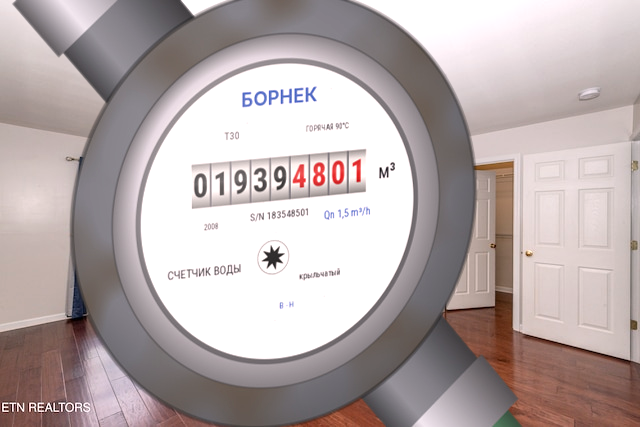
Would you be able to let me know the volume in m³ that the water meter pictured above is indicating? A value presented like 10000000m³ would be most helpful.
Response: 1939.4801m³
